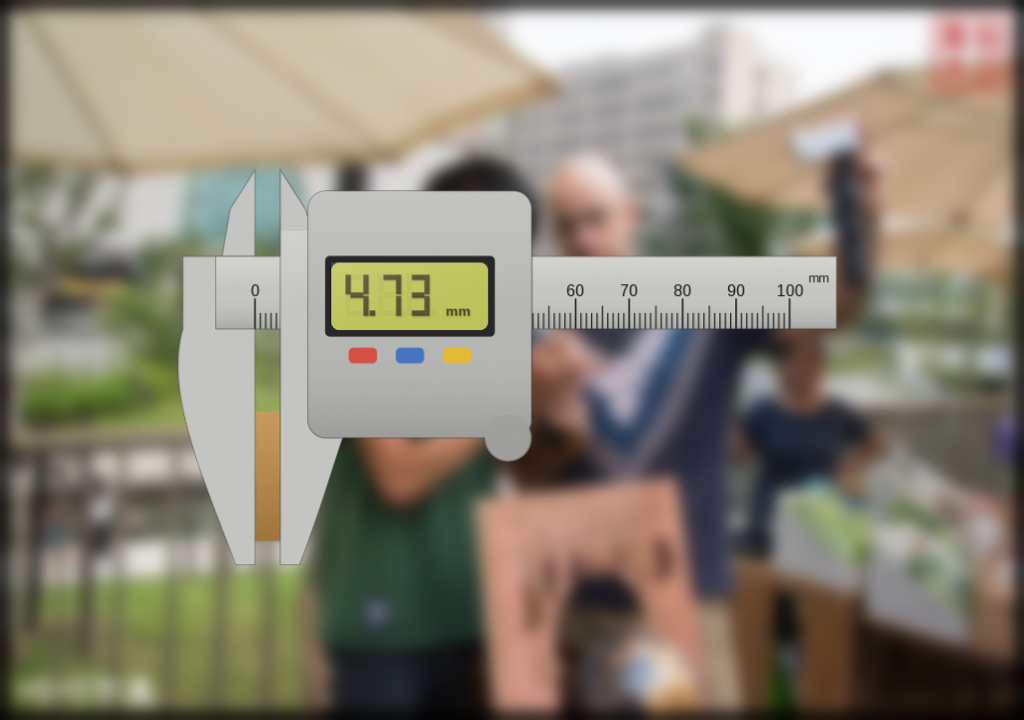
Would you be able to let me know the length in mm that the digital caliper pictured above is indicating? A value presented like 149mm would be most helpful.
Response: 4.73mm
